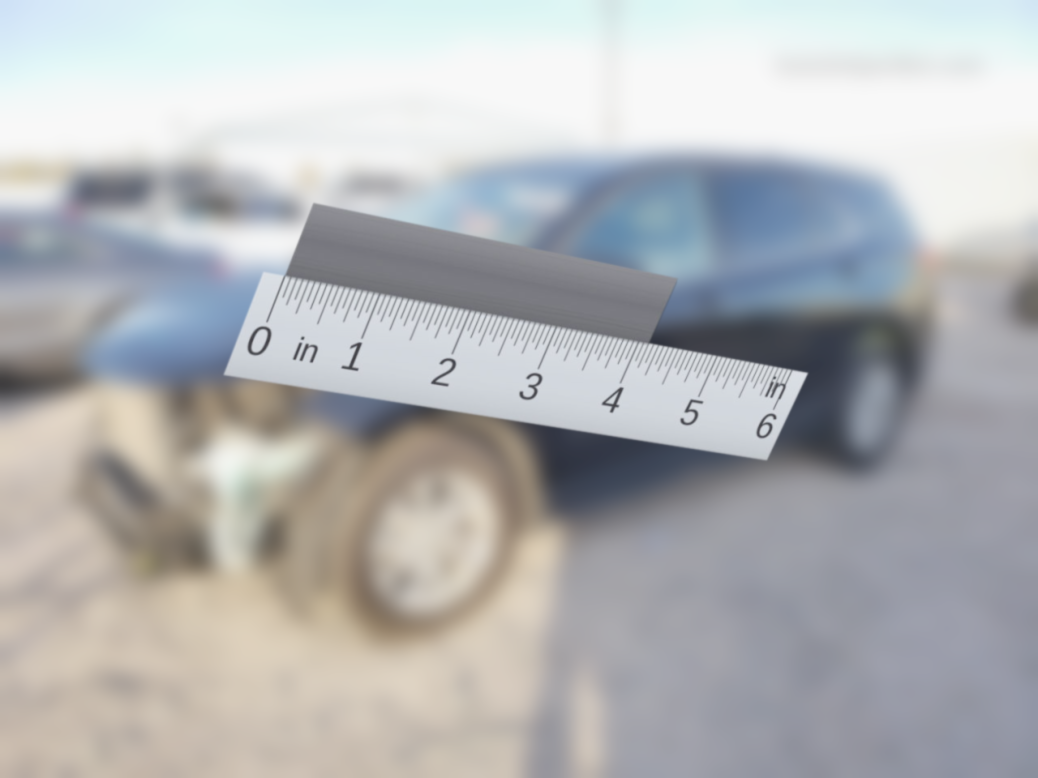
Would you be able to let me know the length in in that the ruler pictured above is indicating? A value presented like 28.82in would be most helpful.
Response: 4.125in
